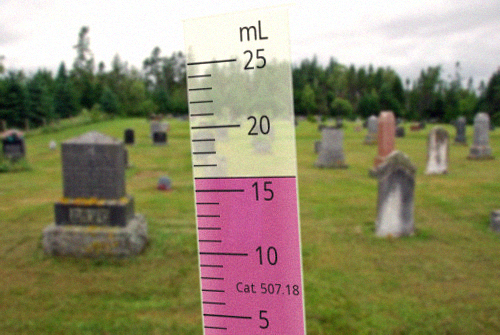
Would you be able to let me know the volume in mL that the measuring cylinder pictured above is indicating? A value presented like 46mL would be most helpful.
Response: 16mL
